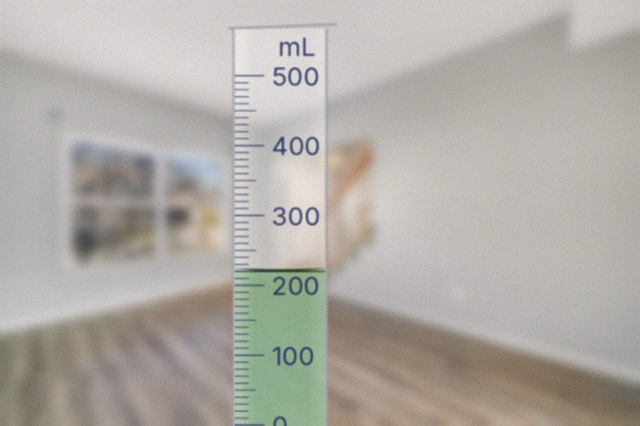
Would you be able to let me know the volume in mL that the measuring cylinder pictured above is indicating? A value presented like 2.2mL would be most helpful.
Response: 220mL
